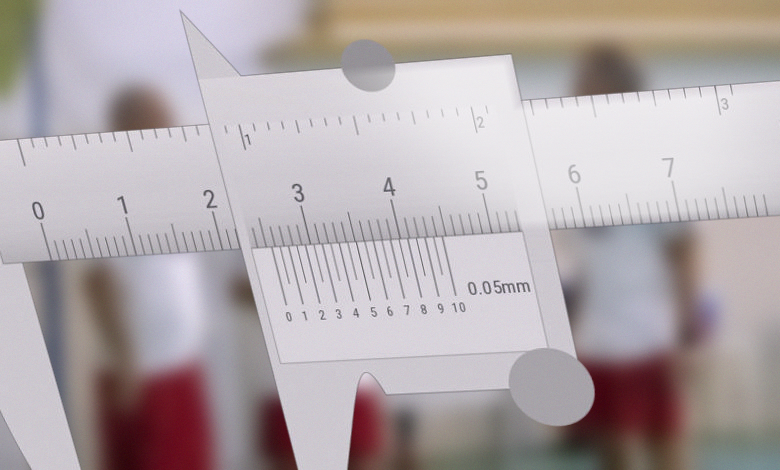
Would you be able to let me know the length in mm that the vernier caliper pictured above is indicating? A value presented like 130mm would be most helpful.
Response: 25.6mm
